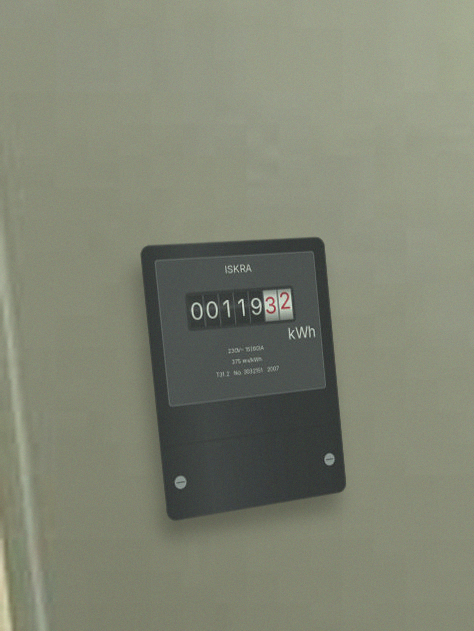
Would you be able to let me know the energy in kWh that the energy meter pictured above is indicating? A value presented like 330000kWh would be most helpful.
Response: 119.32kWh
